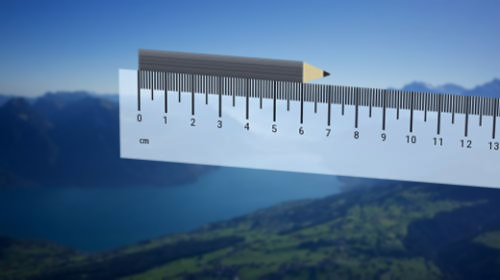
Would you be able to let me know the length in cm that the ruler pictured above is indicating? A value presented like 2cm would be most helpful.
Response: 7cm
